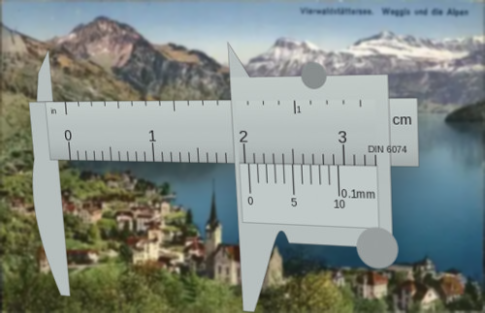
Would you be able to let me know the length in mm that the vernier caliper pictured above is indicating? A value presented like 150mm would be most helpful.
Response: 20.4mm
